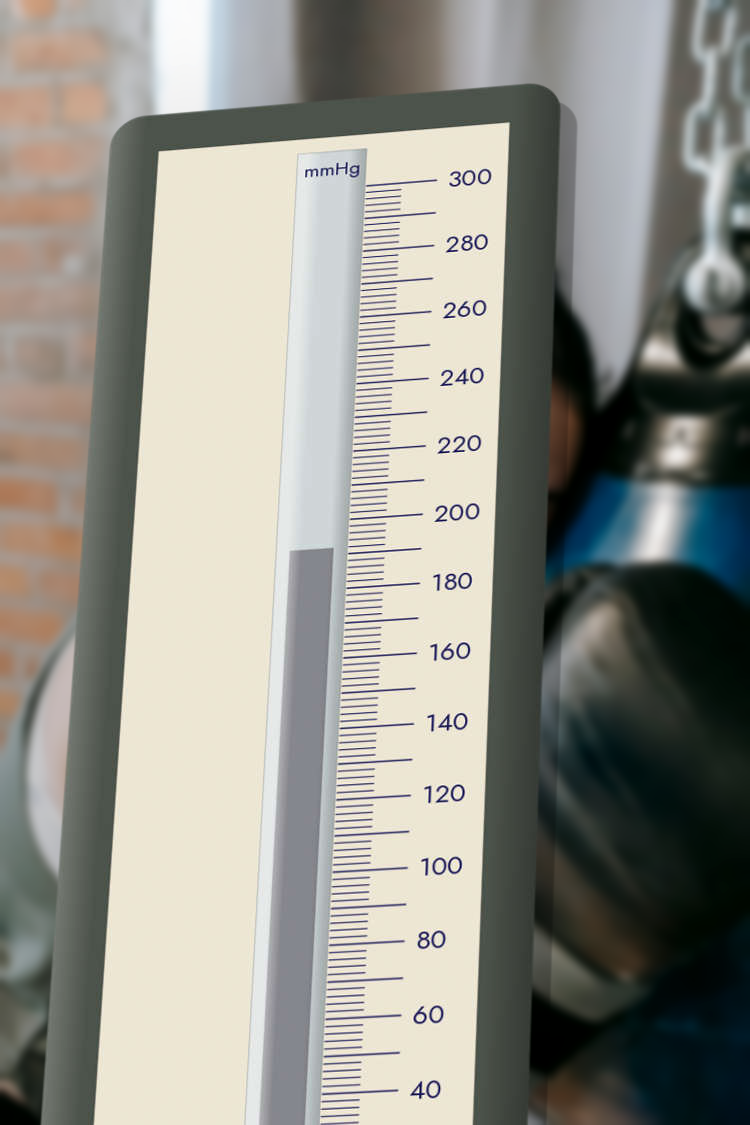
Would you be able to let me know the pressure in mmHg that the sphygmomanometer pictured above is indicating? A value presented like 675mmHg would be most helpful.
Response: 192mmHg
